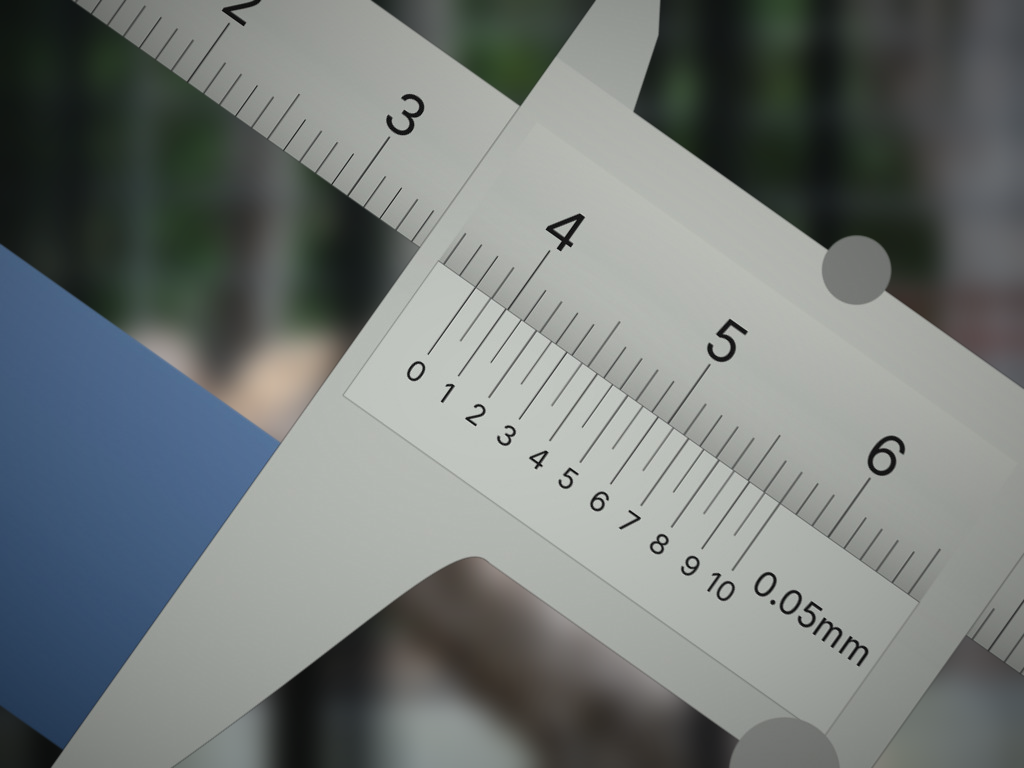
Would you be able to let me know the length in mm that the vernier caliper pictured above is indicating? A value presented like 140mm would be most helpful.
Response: 38.0mm
